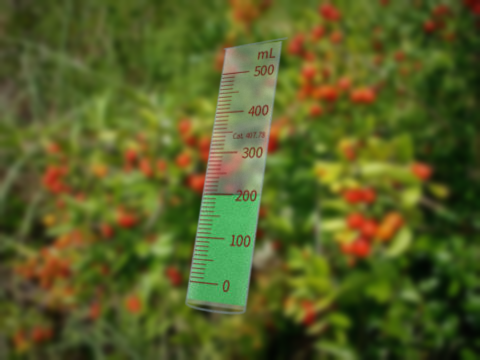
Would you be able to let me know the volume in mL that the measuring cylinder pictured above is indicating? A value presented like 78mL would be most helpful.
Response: 200mL
